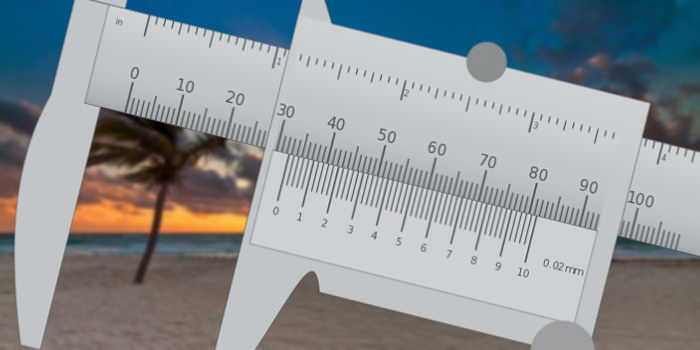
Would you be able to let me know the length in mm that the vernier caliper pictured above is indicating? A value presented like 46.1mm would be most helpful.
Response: 32.5mm
